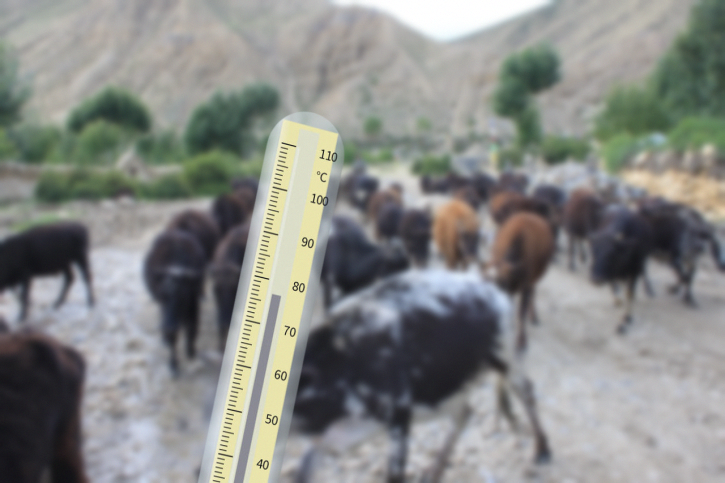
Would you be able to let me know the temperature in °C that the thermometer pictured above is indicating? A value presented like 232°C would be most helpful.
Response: 77°C
